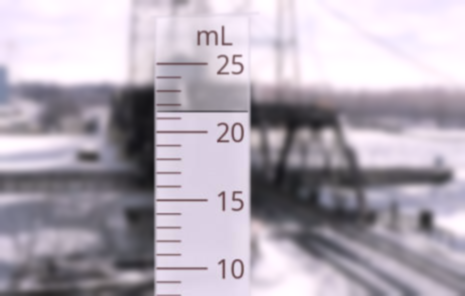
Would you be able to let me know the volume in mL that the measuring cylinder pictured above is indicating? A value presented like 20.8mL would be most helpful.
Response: 21.5mL
